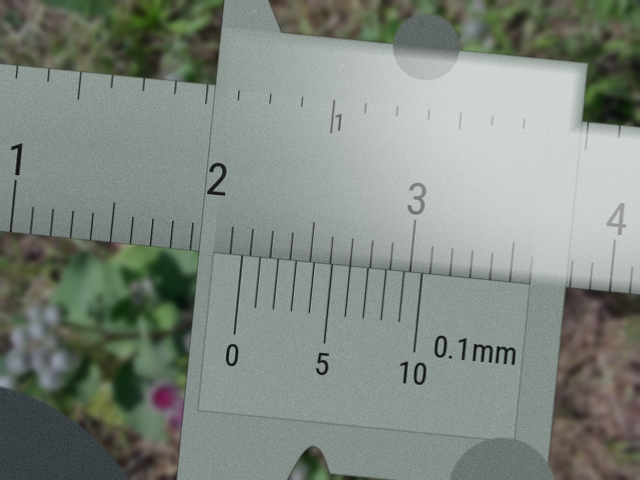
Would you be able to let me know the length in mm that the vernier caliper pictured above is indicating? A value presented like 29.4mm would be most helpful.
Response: 21.6mm
